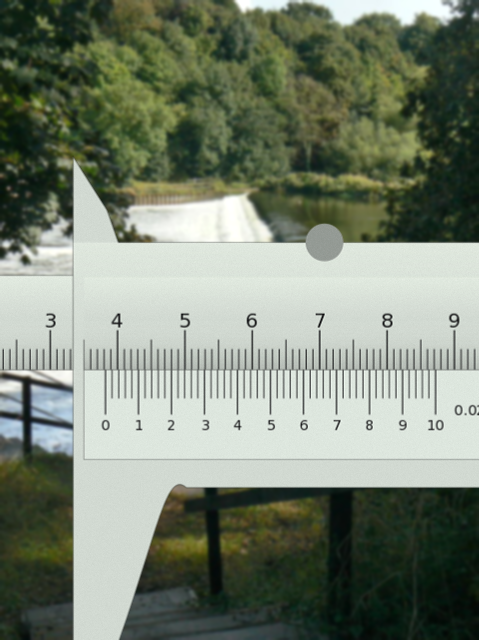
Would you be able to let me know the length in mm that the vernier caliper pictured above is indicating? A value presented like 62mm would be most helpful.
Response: 38.2mm
